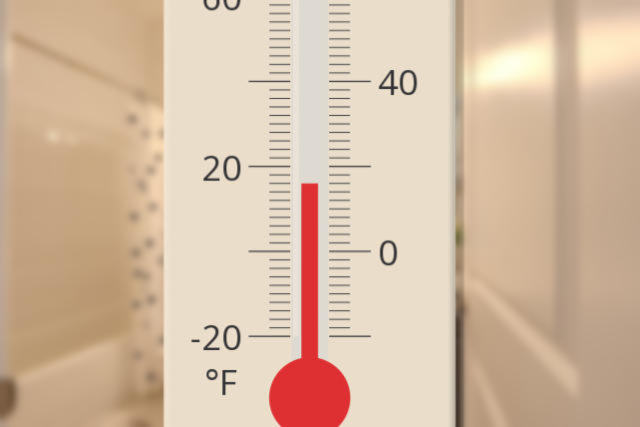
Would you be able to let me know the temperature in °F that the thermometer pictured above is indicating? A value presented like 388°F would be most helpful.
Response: 16°F
